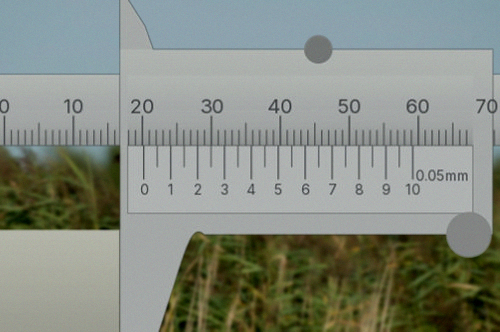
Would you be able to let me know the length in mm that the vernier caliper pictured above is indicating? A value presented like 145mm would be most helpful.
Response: 20.2mm
